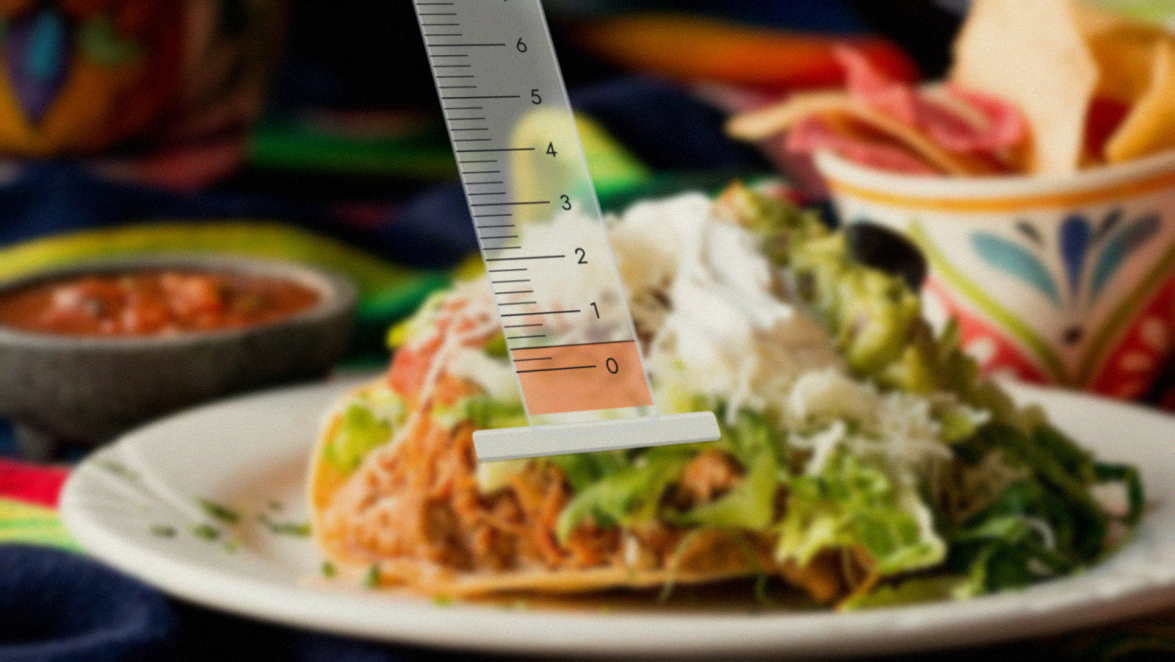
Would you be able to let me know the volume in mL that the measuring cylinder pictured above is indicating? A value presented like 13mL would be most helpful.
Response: 0.4mL
